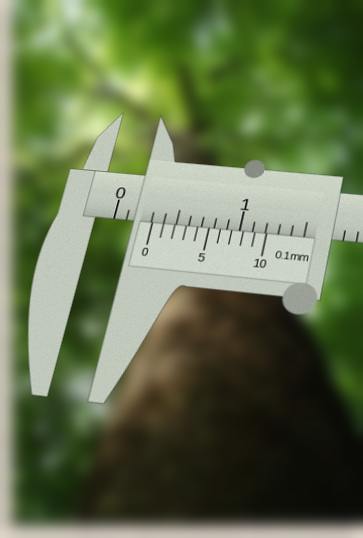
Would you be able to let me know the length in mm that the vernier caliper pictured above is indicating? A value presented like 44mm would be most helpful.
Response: 3.1mm
